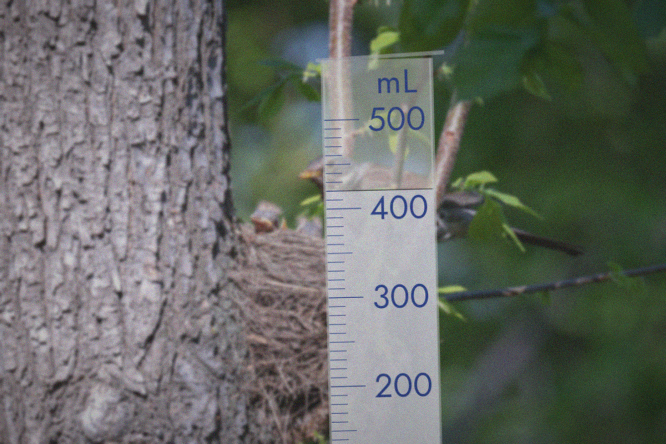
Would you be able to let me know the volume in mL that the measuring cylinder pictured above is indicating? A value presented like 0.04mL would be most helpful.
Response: 420mL
